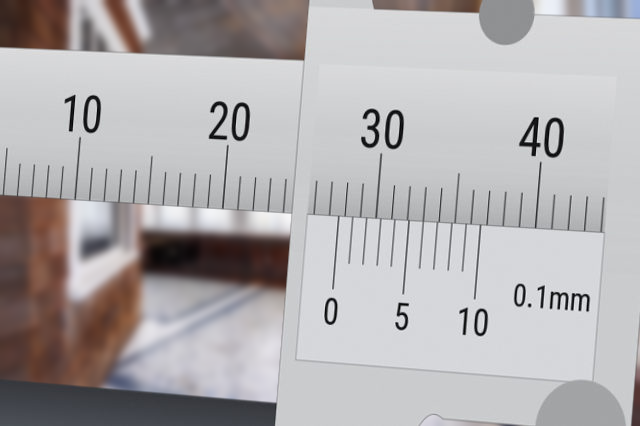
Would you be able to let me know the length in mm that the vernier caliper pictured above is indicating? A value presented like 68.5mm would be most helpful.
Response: 27.6mm
